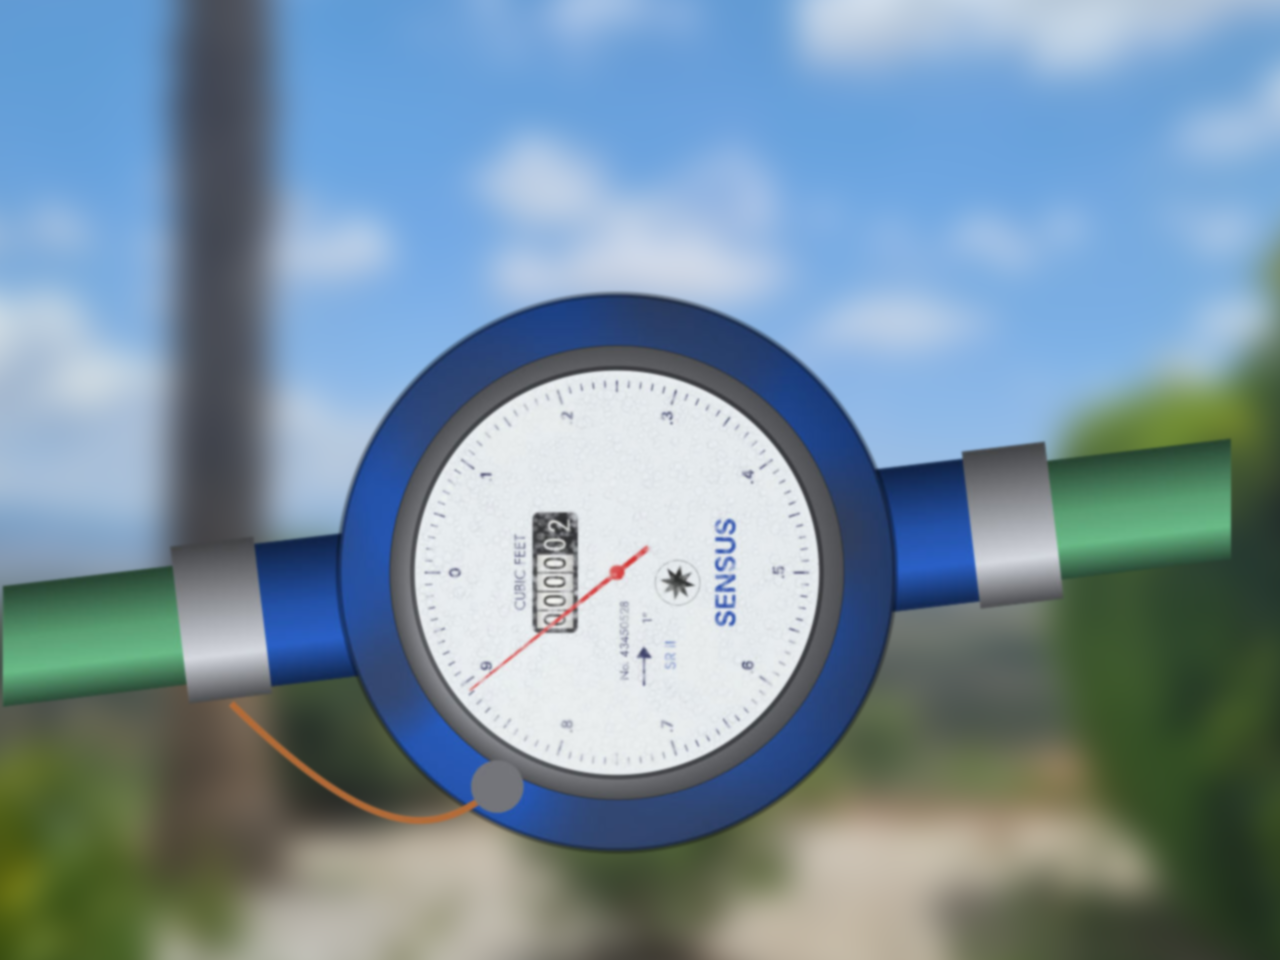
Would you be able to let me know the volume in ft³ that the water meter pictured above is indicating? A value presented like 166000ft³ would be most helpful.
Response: 1.89ft³
